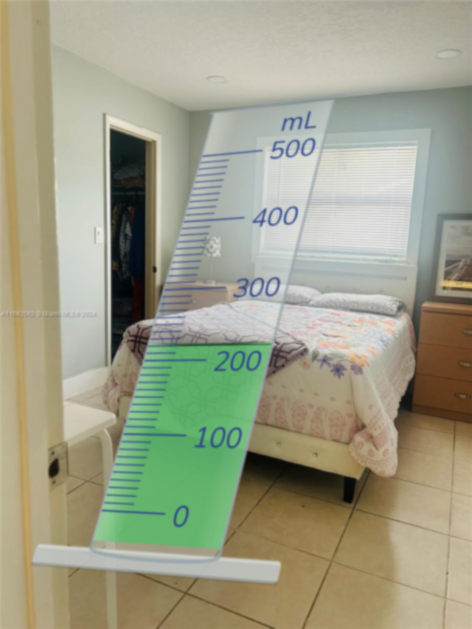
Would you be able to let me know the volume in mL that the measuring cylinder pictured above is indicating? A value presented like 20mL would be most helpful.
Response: 220mL
